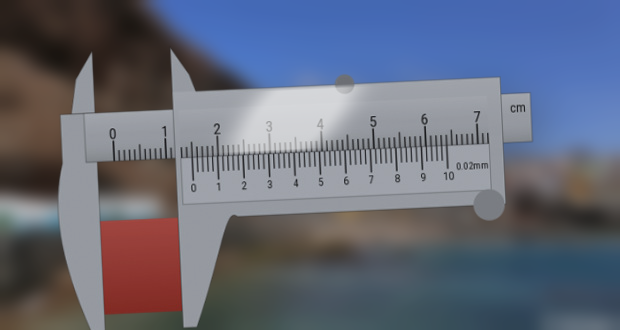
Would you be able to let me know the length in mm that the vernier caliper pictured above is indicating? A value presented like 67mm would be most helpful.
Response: 15.0mm
